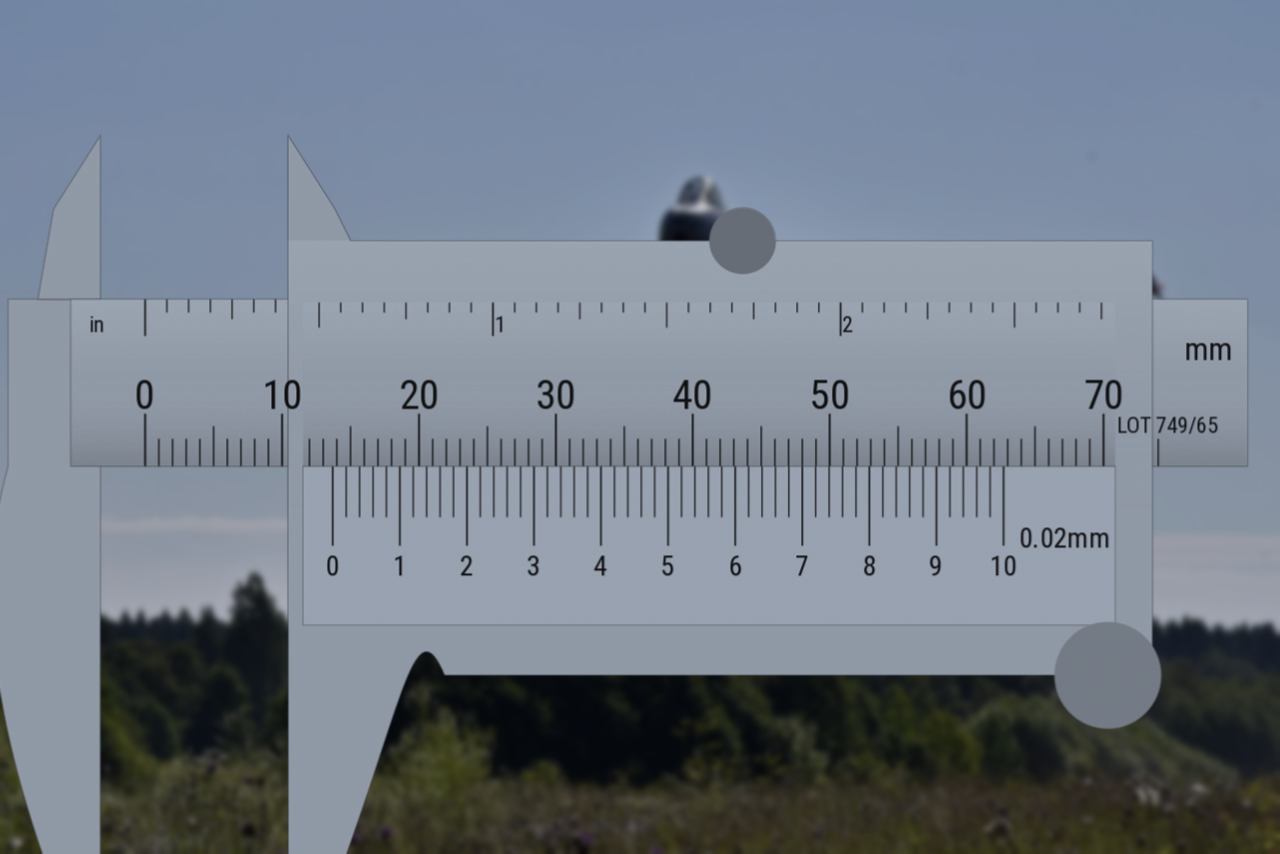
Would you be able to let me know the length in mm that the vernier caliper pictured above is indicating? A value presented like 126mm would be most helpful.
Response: 13.7mm
